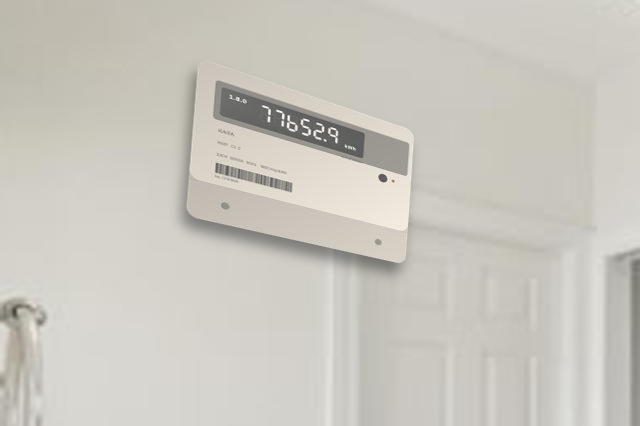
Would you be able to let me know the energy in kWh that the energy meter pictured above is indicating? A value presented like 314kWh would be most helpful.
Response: 77652.9kWh
